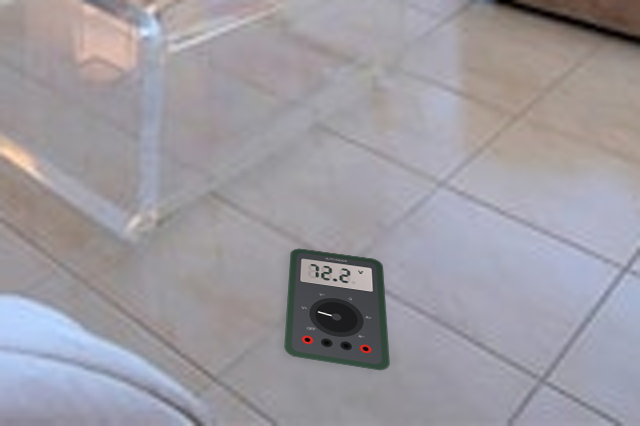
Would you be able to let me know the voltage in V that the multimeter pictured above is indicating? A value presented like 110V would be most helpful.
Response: 72.2V
